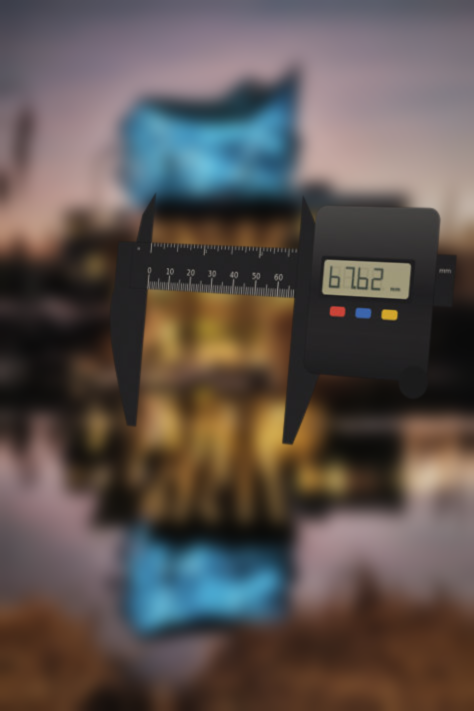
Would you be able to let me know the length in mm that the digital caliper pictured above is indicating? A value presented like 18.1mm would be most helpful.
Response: 67.62mm
